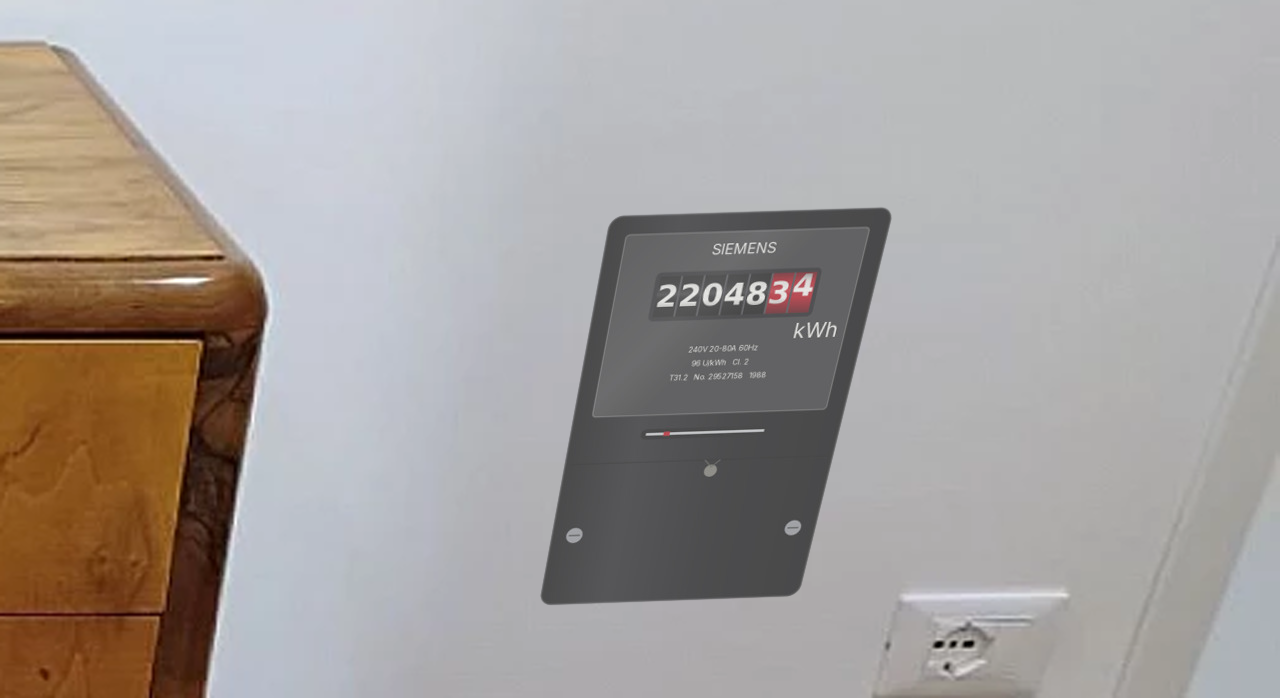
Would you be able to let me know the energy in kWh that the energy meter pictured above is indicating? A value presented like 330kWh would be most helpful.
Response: 22048.34kWh
